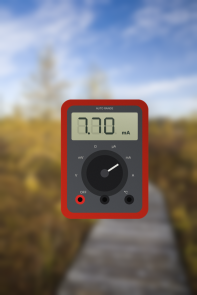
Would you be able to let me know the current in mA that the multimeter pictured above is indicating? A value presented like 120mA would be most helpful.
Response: 7.70mA
